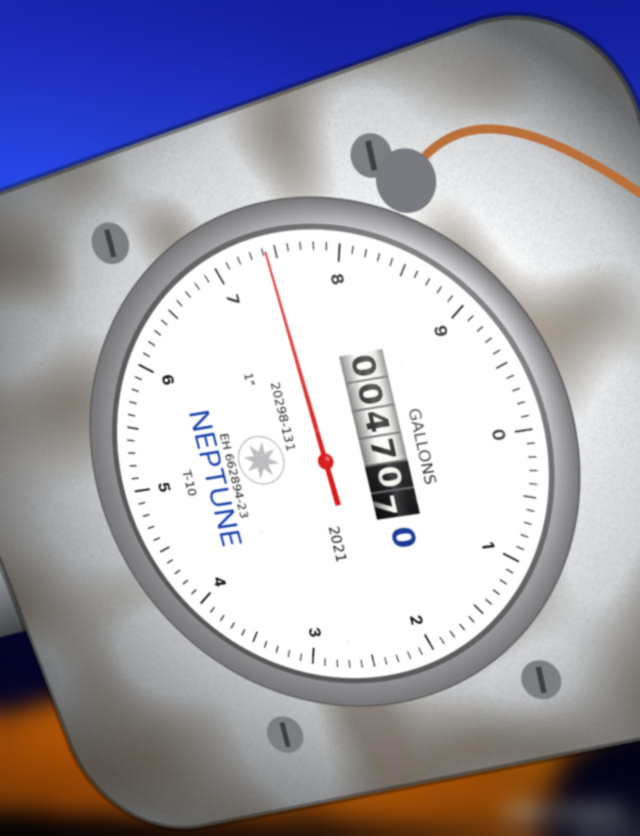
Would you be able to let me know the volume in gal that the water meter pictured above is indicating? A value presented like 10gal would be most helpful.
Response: 47067.4gal
